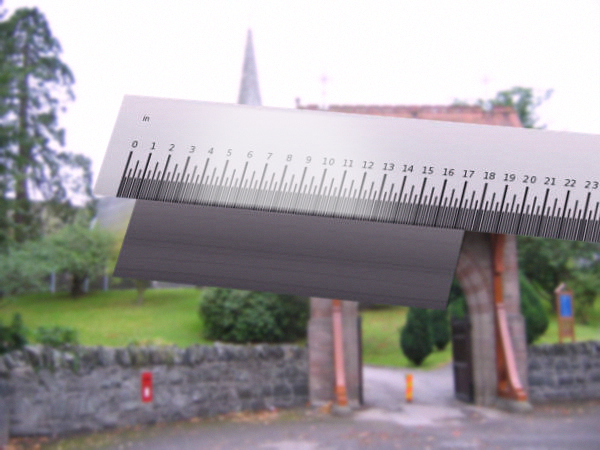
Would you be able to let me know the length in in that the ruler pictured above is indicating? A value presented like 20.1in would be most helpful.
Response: 16.5in
